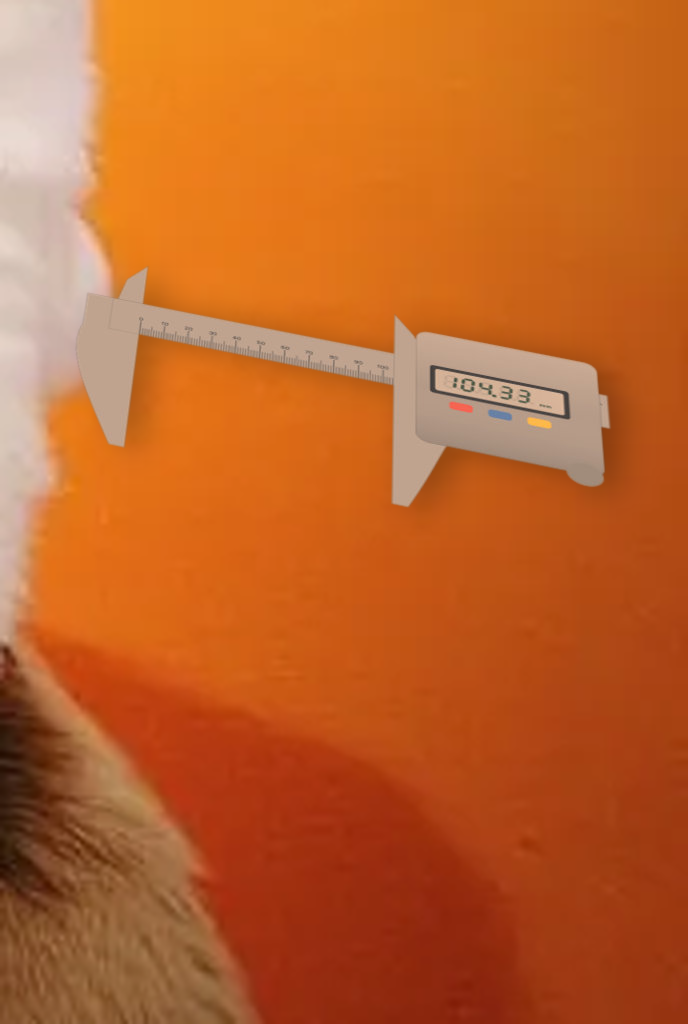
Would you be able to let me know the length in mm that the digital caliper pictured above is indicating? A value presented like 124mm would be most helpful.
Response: 104.33mm
